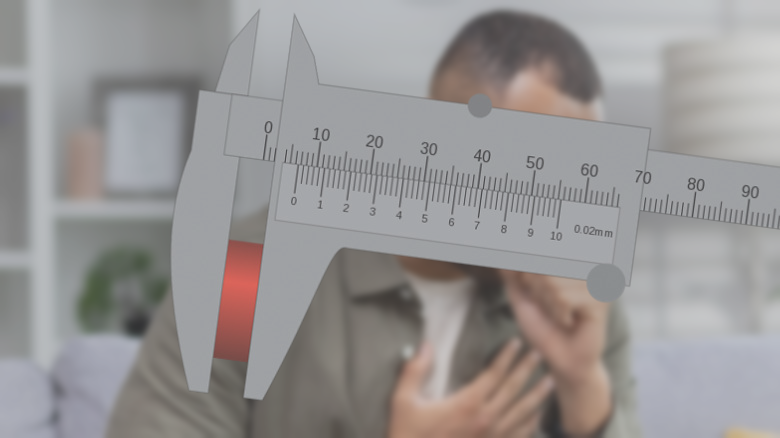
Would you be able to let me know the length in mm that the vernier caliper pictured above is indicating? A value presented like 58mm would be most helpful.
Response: 6.5mm
